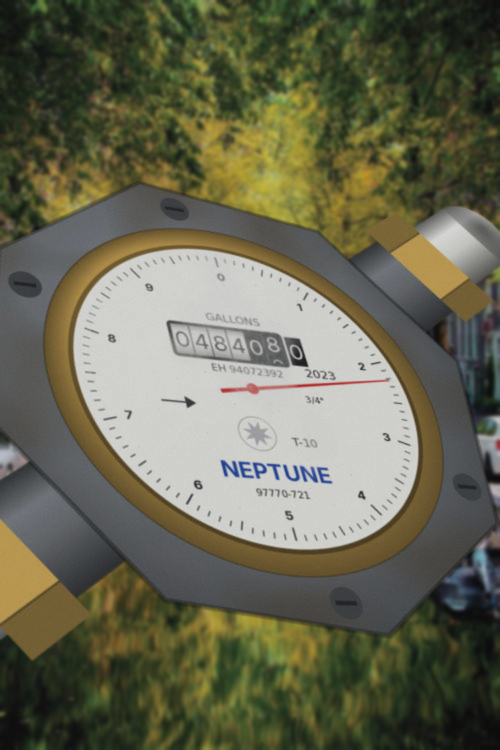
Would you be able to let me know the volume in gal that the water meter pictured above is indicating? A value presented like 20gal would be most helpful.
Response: 484082.2gal
